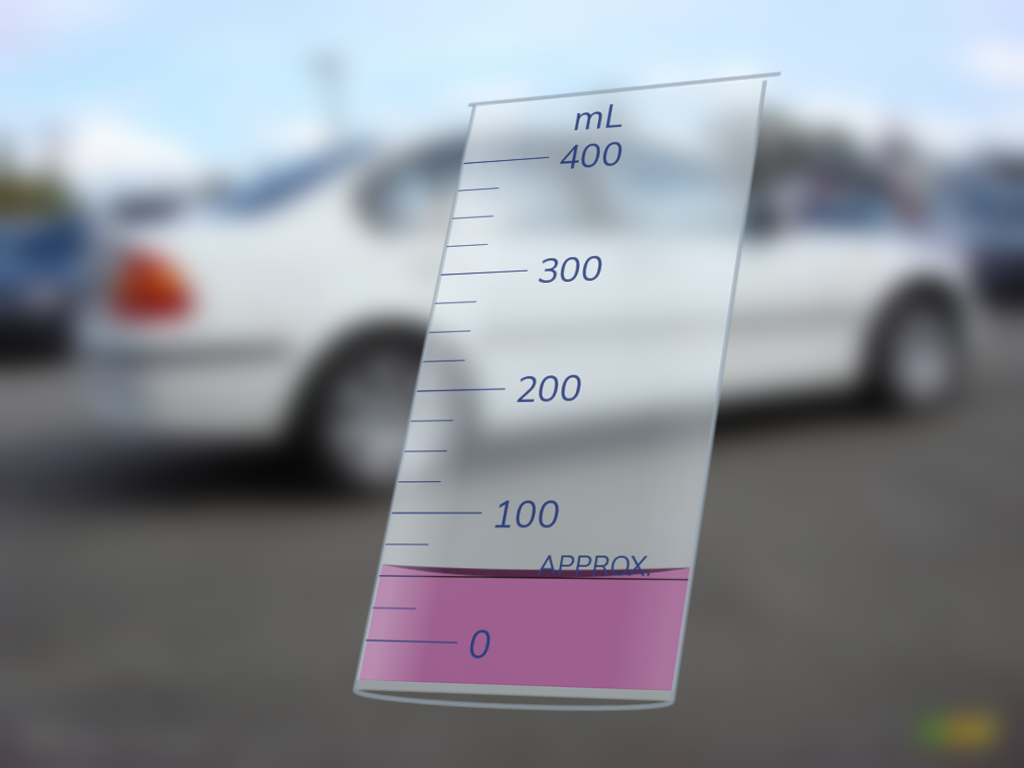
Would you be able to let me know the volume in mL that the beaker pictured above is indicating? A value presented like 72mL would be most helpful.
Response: 50mL
